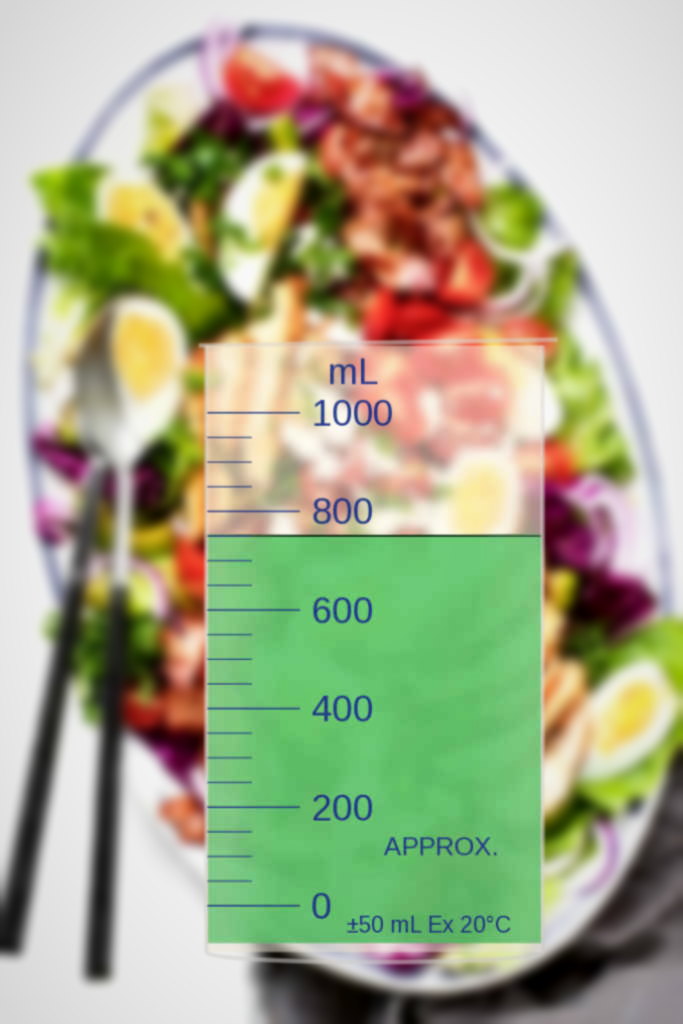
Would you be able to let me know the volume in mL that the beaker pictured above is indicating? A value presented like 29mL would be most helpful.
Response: 750mL
